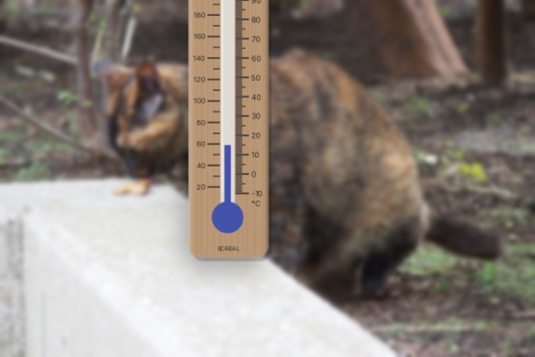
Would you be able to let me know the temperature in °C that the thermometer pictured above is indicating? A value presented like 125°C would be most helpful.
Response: 15°C
